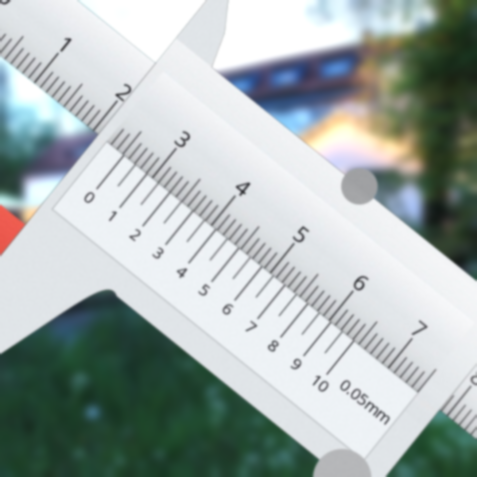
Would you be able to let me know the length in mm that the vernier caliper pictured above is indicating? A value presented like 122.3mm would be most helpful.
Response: 25.2mm
